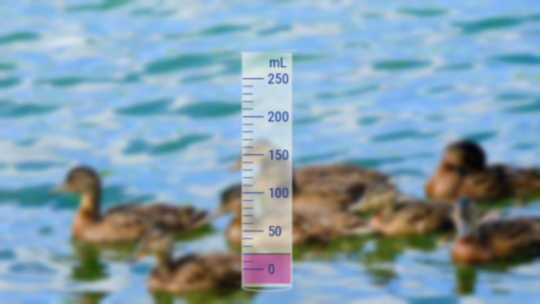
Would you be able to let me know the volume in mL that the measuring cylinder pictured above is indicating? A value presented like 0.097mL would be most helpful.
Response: 20mL
